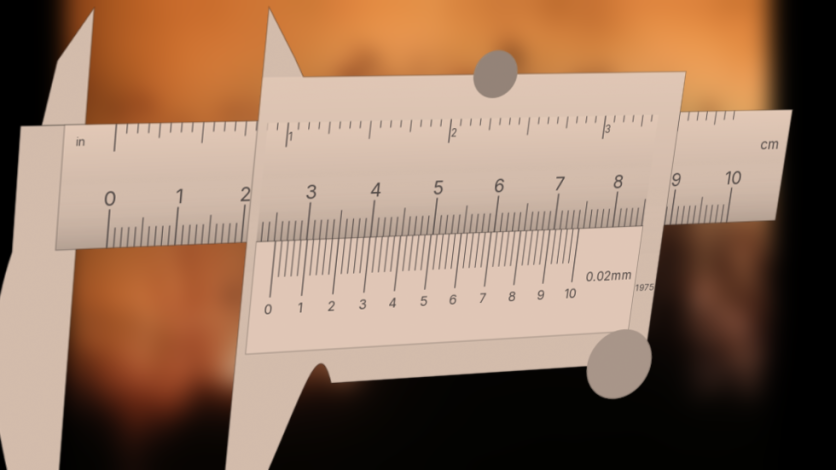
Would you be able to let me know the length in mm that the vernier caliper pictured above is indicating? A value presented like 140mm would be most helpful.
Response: 25.2mm
